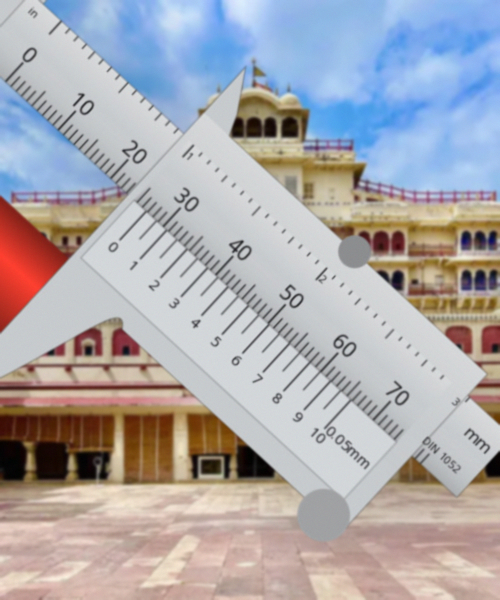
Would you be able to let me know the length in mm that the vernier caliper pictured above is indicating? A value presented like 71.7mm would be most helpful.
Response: 26.8mm
